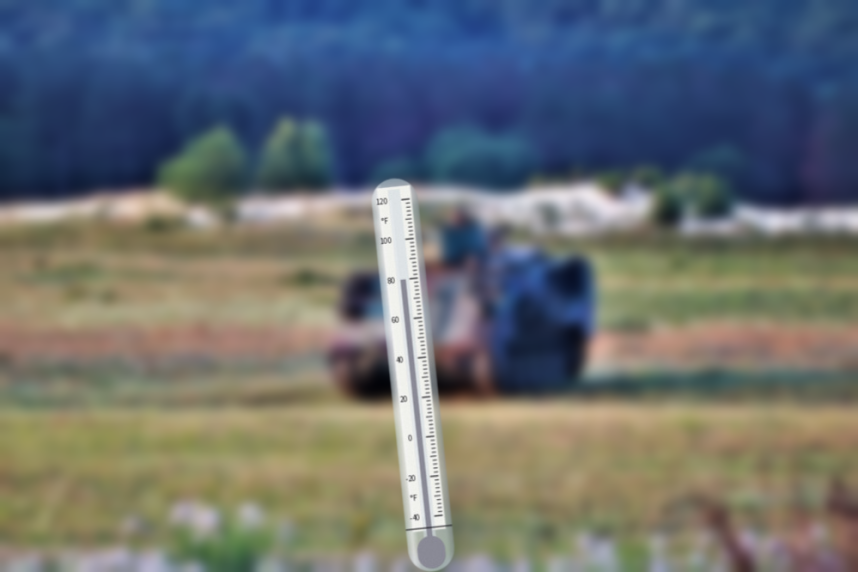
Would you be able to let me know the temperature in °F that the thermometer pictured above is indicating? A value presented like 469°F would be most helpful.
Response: 80°F
